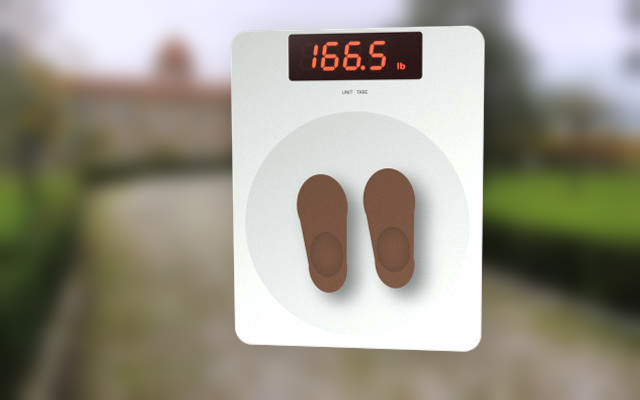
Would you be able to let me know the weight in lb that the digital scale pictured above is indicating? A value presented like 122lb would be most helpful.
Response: 166.5lb
